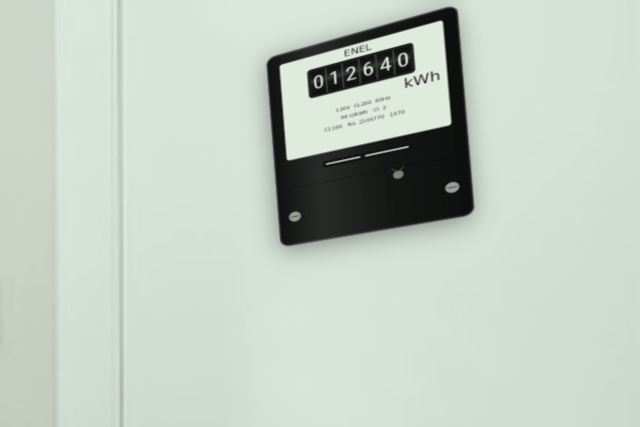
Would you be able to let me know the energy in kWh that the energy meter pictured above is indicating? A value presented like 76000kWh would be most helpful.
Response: 12640kWh
